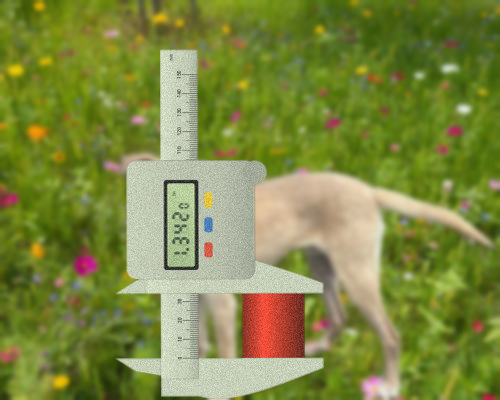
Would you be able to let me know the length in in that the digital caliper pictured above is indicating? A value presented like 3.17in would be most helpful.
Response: 1.3420in
